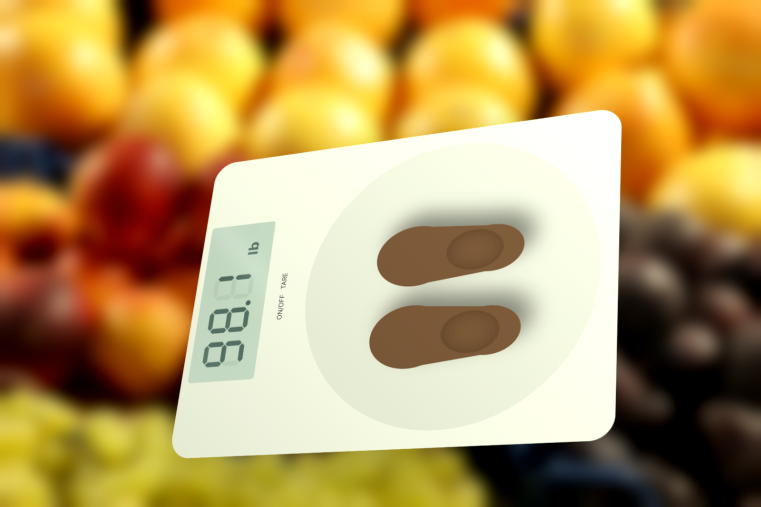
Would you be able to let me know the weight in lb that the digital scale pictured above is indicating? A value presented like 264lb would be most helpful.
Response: 98.1lb
